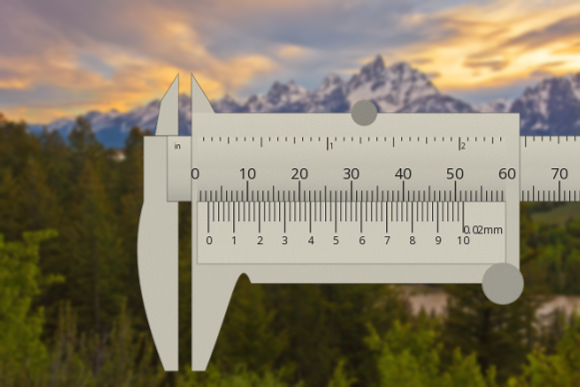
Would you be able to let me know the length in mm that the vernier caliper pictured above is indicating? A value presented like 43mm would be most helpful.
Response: 2.5mm
